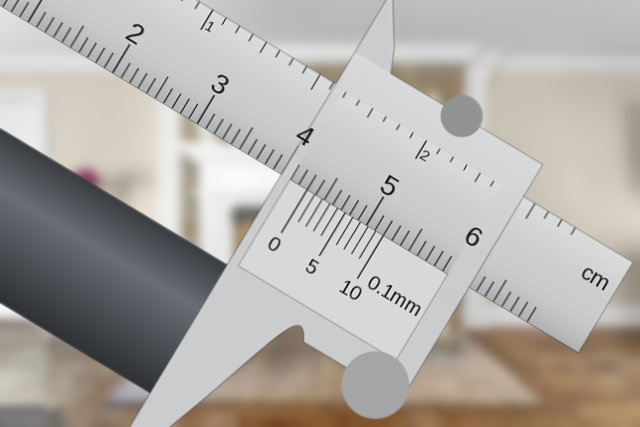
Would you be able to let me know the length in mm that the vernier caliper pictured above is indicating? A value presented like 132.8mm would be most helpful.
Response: 43.0mm
